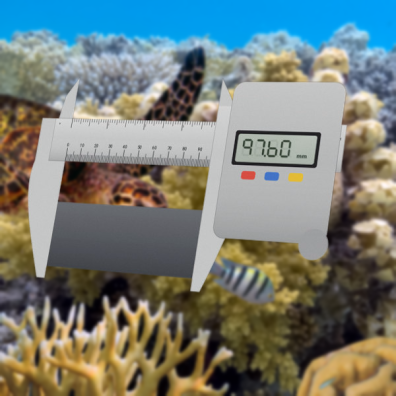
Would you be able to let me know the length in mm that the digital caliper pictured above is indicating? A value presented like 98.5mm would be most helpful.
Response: 97.60mm
